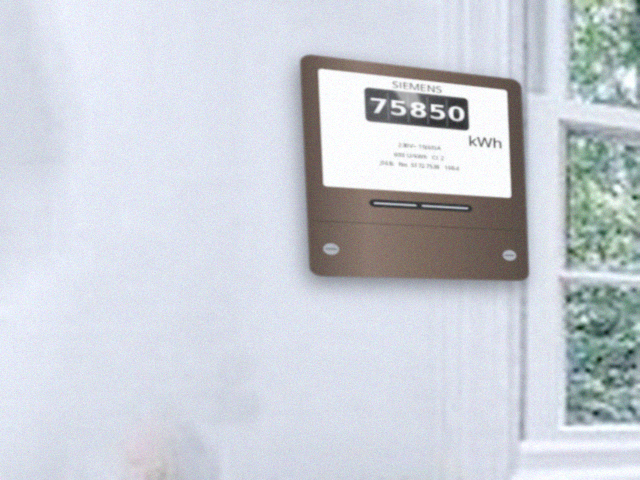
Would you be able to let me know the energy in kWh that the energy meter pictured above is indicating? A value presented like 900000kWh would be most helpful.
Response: 75850kWh
